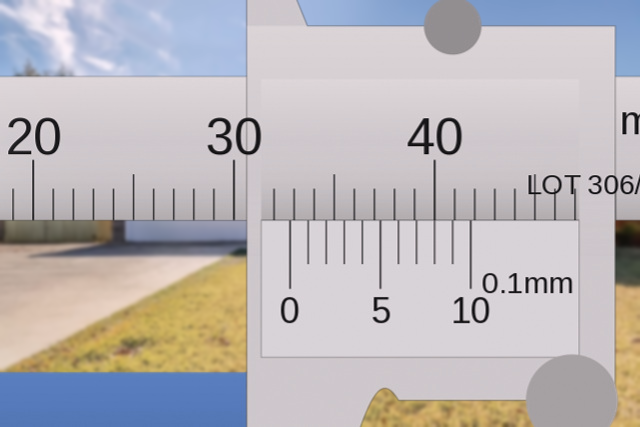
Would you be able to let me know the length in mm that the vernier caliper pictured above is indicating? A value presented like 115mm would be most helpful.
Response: 32.8mm
